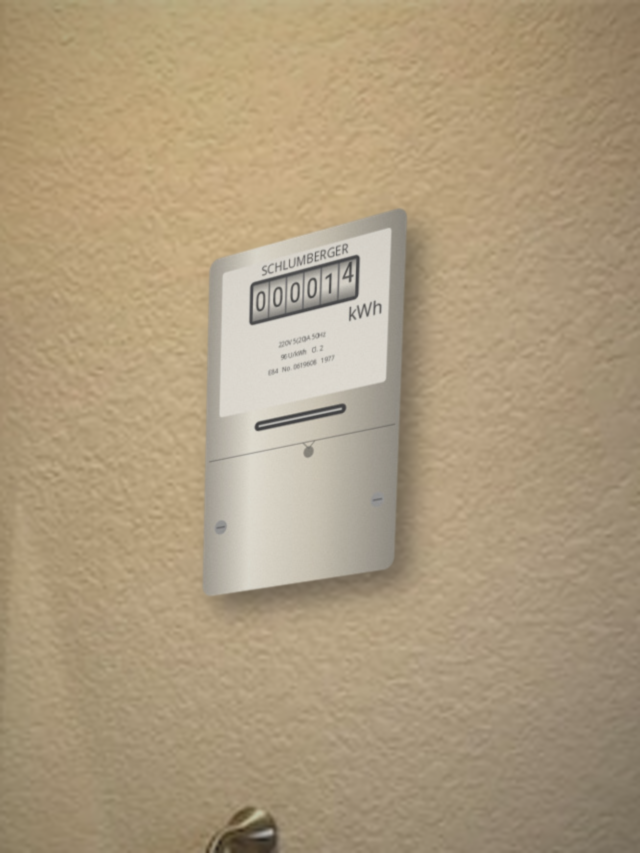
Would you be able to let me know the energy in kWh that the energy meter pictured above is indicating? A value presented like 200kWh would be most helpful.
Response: 14kWh
